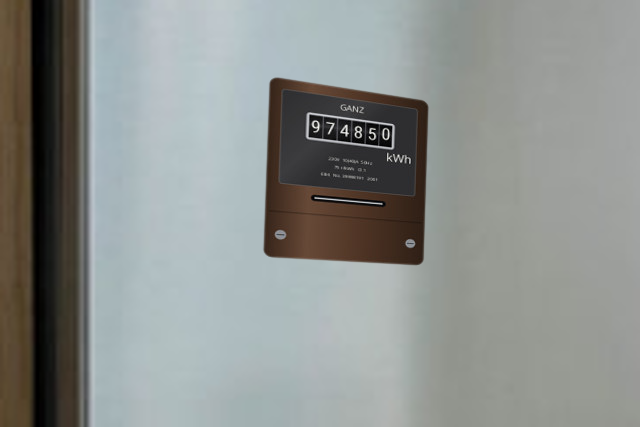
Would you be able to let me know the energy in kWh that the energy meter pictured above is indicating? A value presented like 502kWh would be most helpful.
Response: 974850kWh
